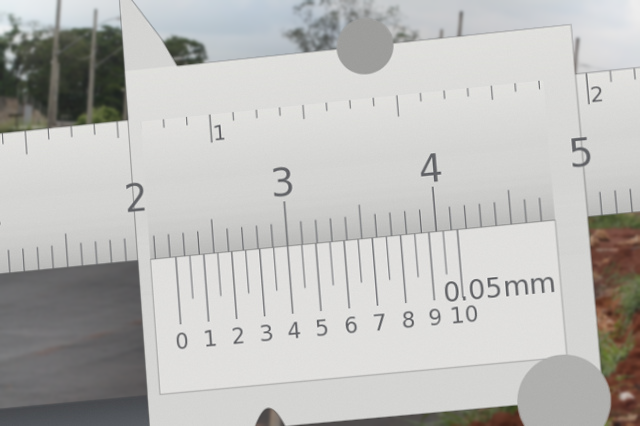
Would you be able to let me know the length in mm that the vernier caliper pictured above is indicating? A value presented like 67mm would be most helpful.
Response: 22.4mm
